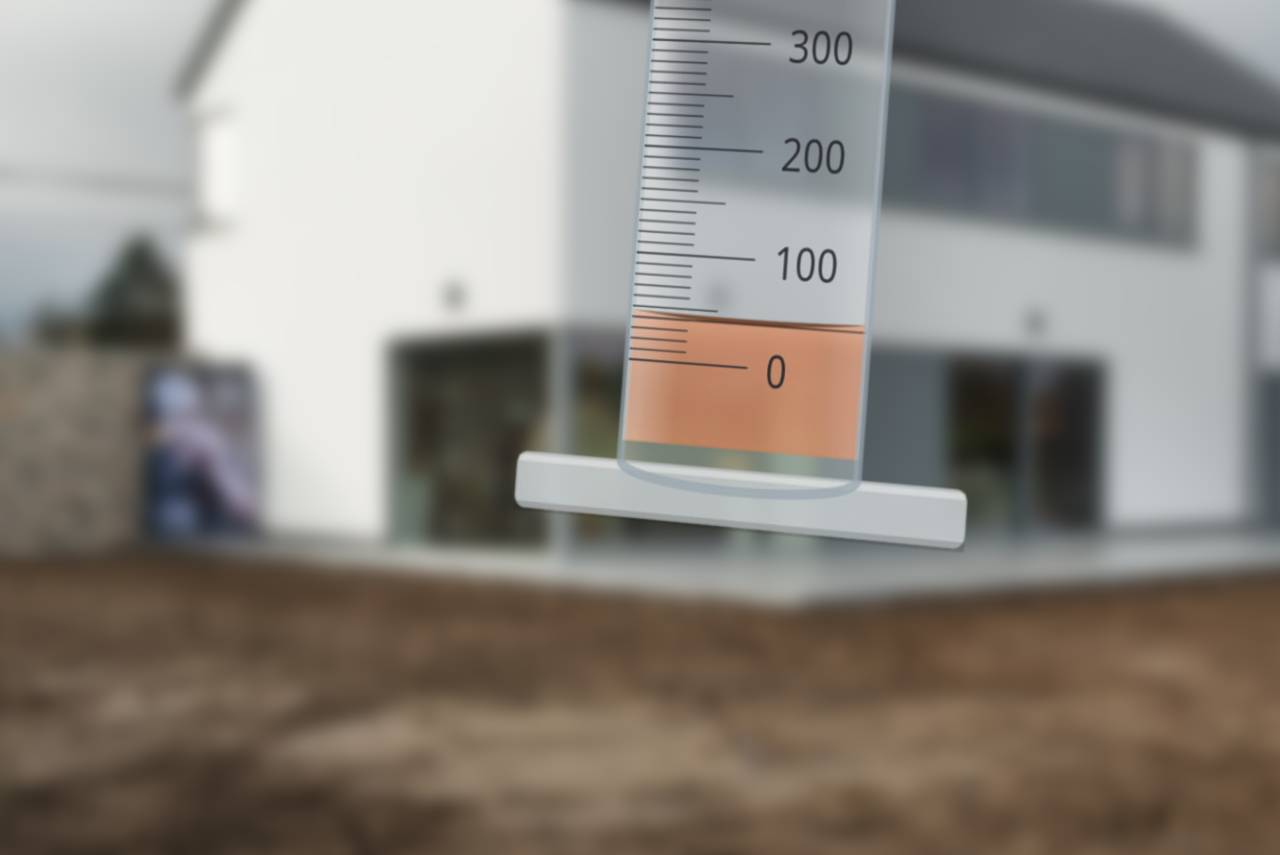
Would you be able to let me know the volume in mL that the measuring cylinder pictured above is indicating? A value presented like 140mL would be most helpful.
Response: 40mL
